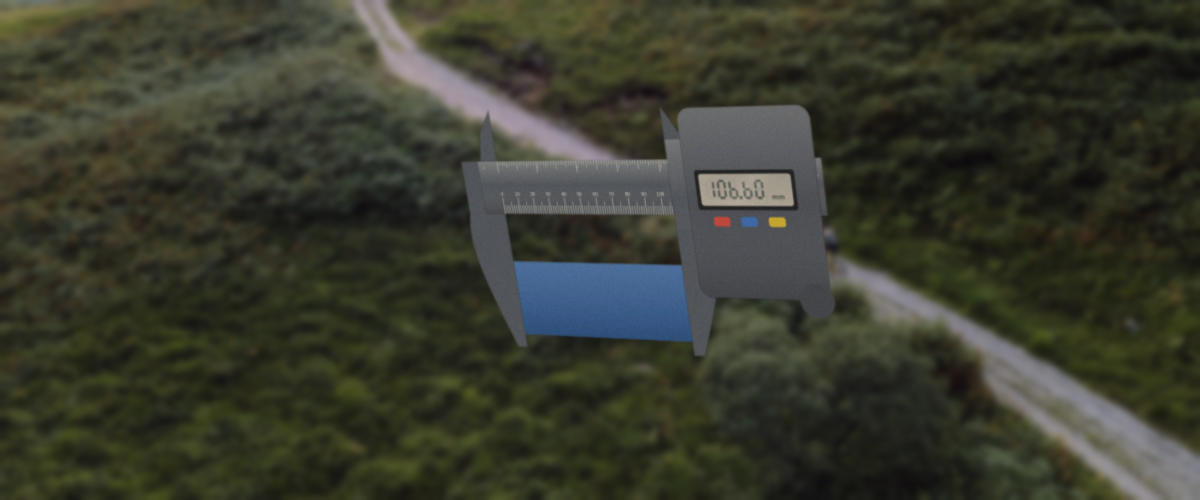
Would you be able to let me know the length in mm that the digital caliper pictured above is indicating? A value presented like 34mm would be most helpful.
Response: 106.60mm
